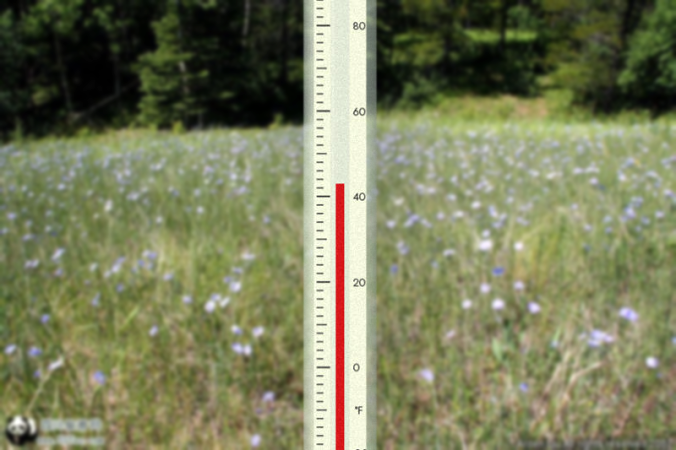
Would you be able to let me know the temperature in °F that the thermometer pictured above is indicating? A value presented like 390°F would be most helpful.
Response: 43°F
